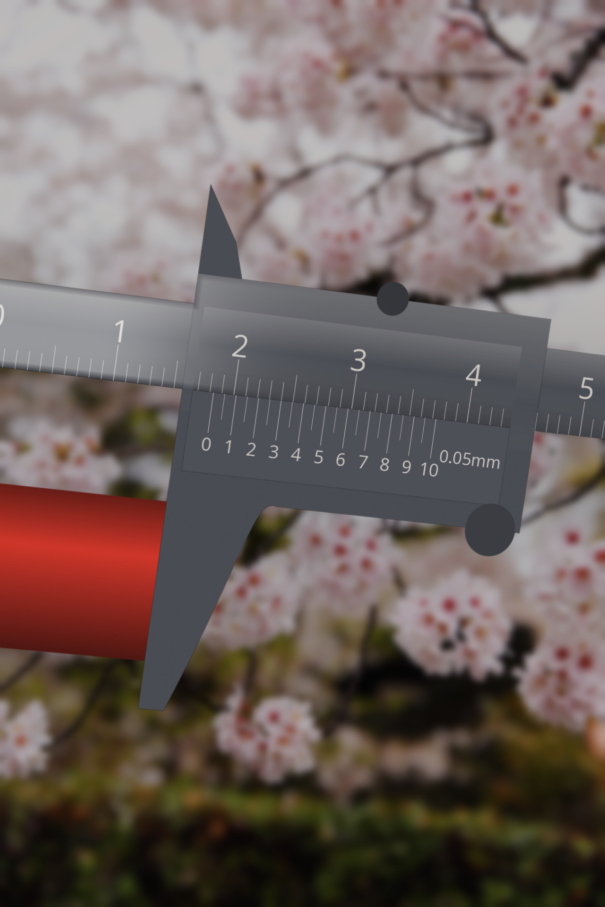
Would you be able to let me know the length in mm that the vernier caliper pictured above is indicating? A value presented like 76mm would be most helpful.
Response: 18.3mm
